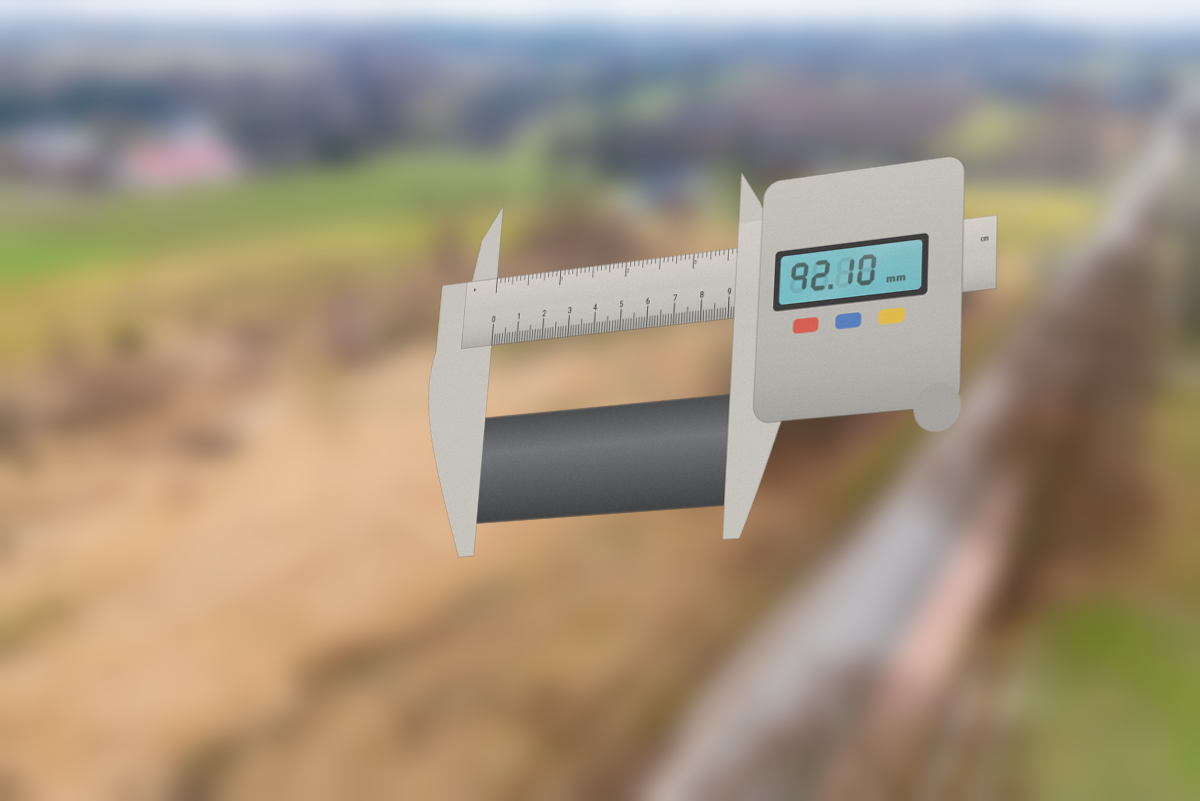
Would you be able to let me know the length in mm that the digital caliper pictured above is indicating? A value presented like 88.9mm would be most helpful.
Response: 92.10mm
